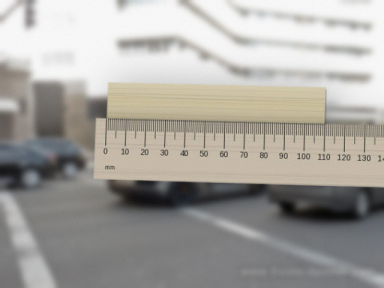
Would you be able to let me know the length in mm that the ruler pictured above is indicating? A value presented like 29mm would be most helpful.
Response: 110mm
